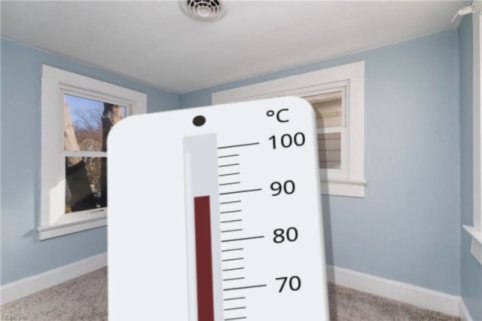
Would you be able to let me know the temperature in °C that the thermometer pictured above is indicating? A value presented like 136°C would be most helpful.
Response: 90°C
